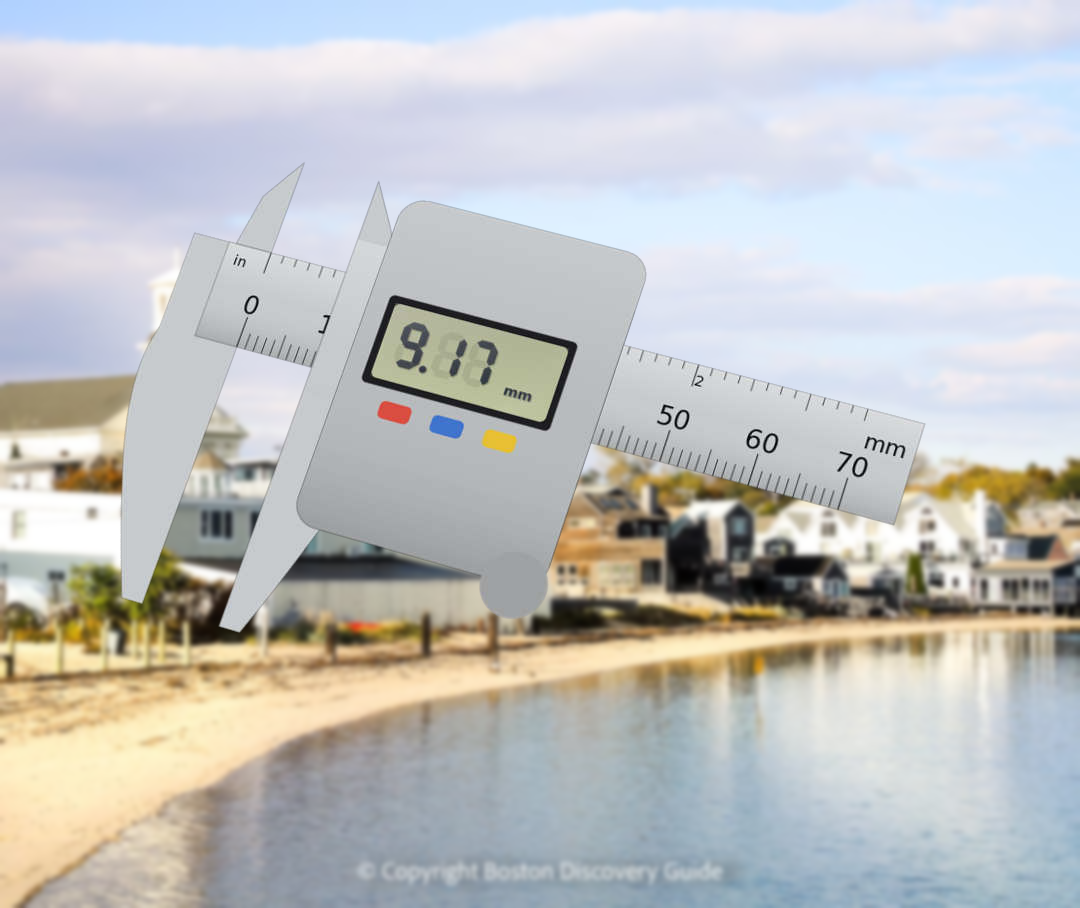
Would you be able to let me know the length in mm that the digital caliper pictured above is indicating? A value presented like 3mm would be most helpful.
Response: 9.17mm
